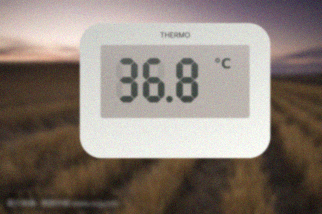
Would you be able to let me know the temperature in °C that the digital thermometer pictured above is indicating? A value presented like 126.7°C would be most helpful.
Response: 36.8°C
